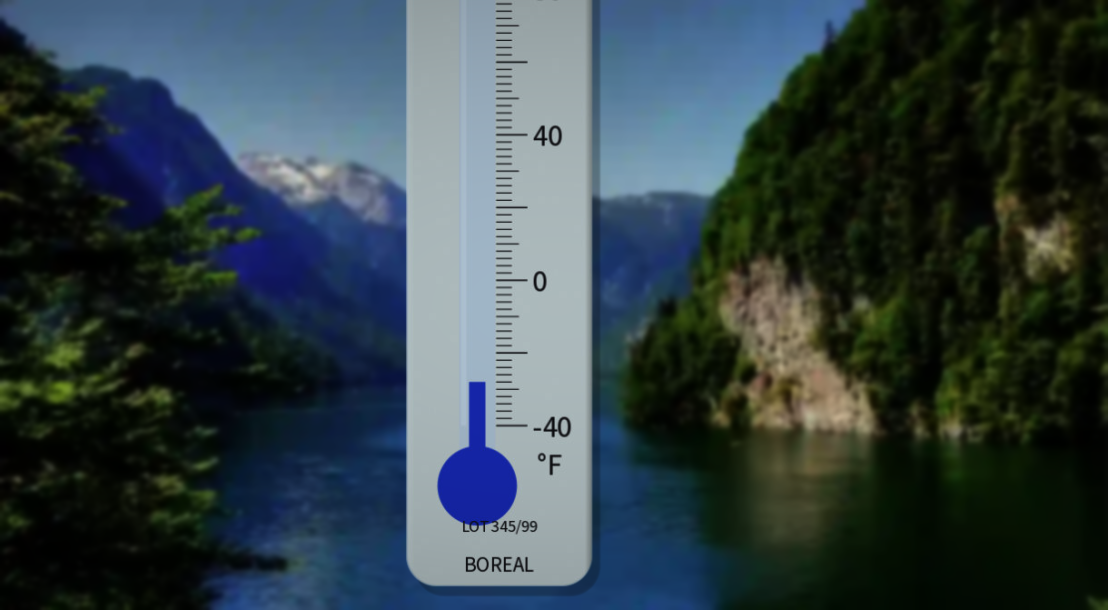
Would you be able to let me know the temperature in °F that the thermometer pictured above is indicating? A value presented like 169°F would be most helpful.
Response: -28°F
